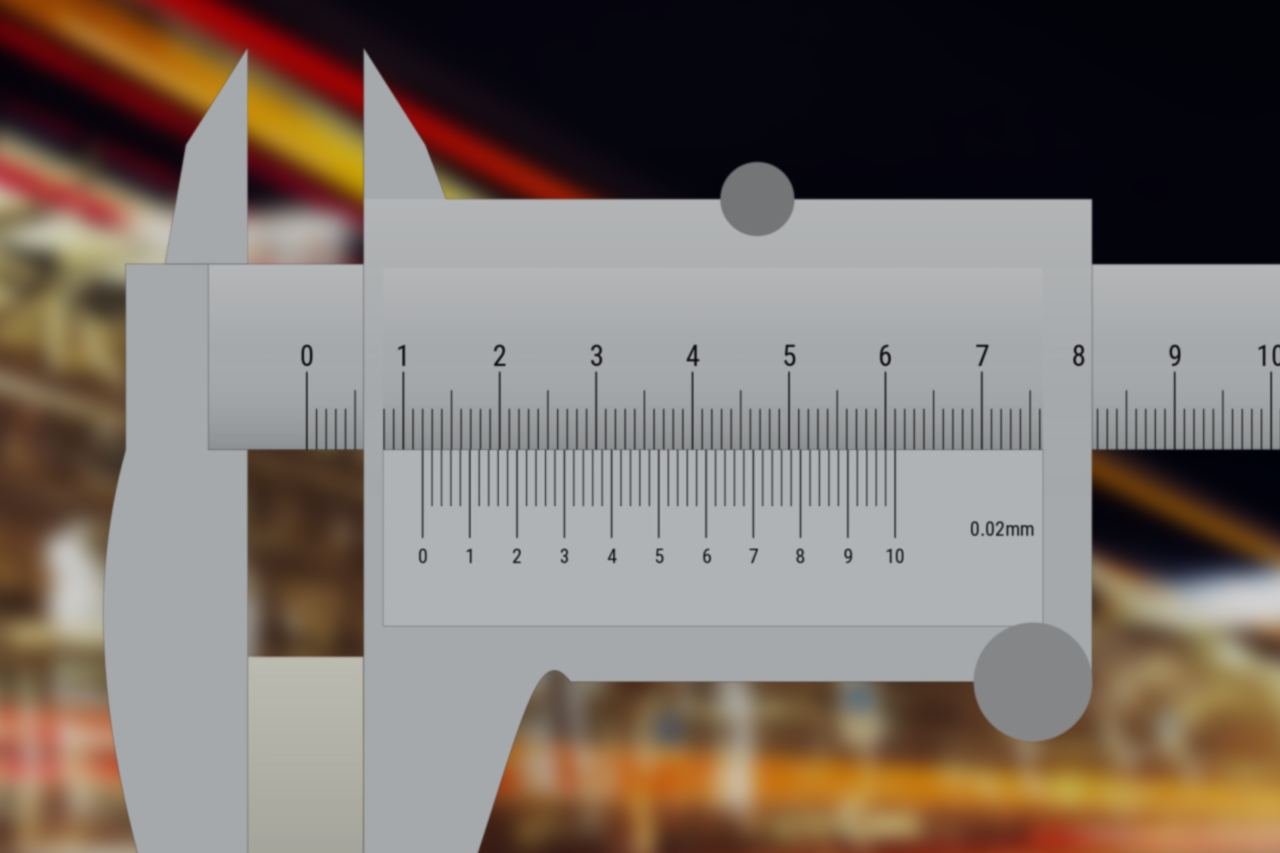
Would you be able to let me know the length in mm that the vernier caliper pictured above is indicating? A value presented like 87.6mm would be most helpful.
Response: 12.0mm
